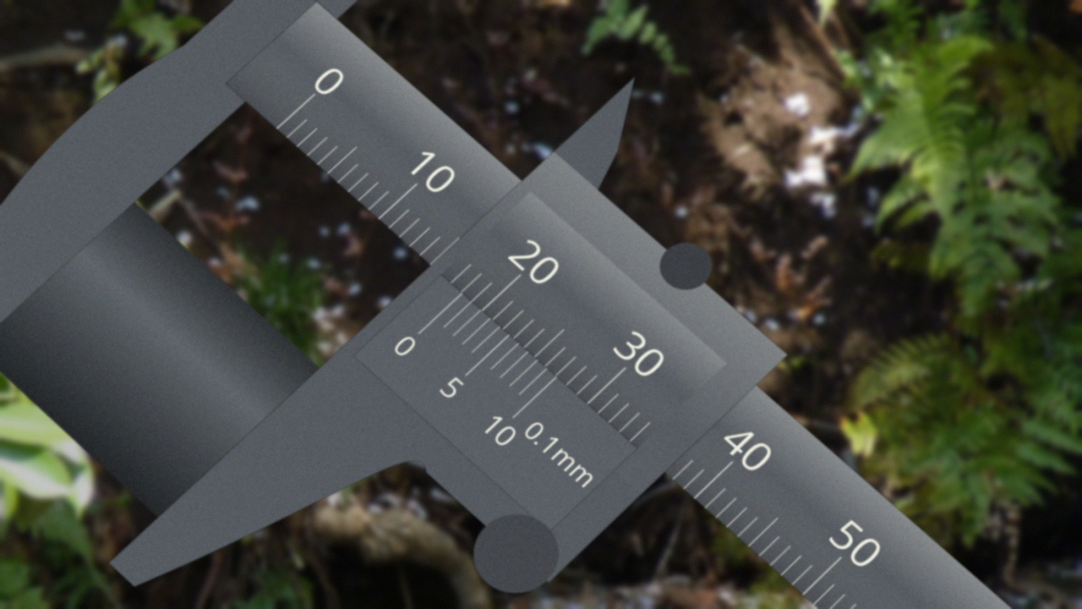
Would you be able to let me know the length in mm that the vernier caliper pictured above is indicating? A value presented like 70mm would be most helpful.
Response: 18.1mm
